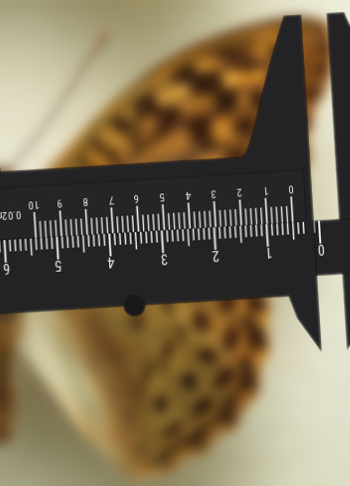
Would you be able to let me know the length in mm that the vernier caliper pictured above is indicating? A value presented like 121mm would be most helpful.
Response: 5.0mm
